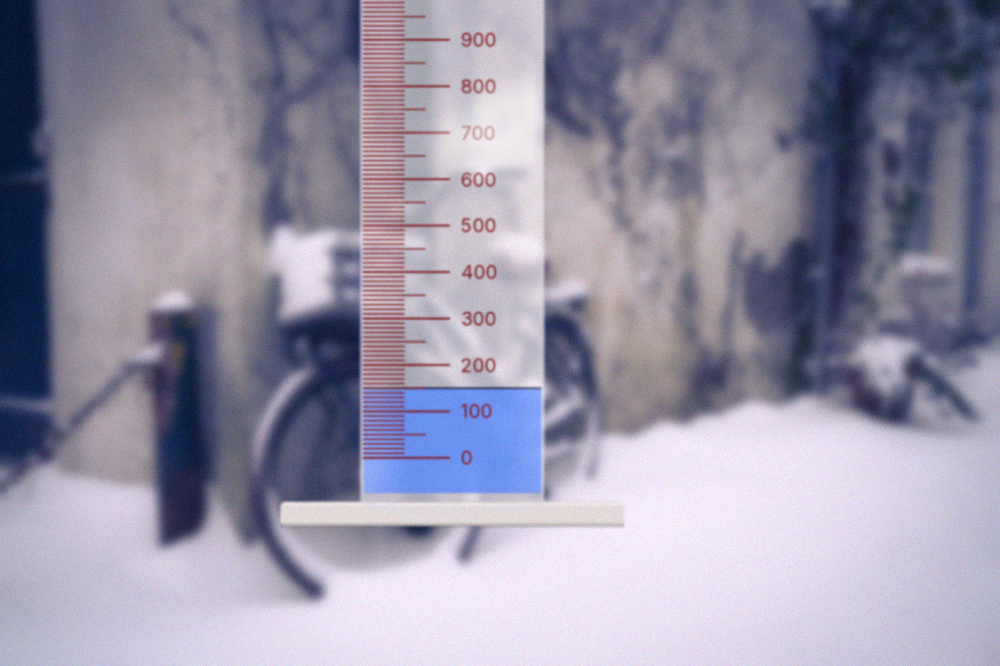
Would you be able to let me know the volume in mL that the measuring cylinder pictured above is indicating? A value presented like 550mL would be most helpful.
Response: 150mL
